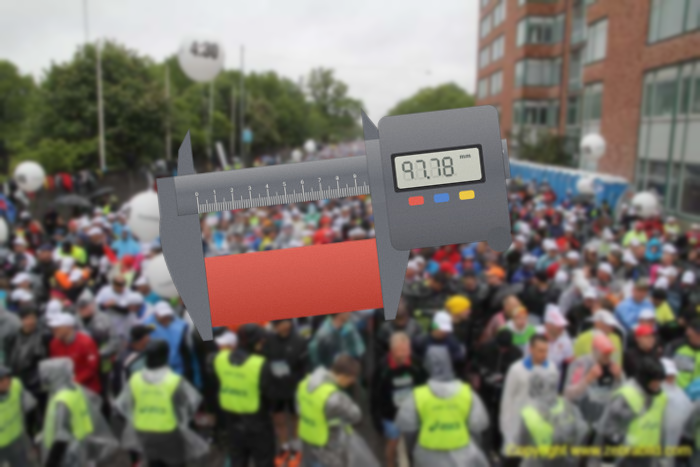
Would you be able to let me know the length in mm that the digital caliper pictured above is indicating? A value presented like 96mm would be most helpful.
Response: 97.78mm
